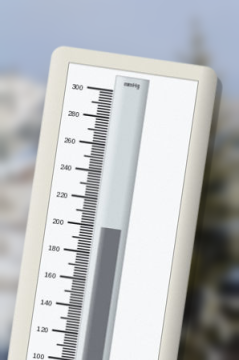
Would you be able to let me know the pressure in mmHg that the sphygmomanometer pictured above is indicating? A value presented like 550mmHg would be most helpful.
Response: 200mmHg
